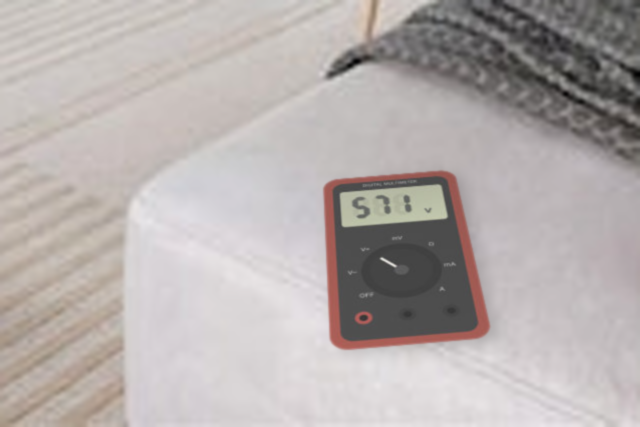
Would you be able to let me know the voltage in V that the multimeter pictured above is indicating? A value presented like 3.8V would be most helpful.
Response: 571V
